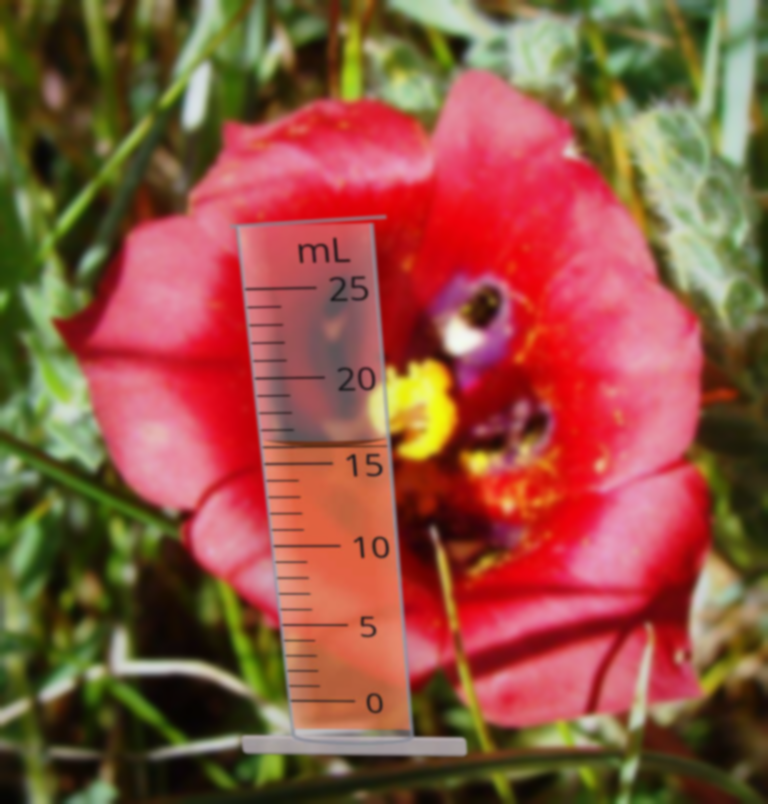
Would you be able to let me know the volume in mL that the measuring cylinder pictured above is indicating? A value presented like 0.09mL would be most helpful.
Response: 16mL
